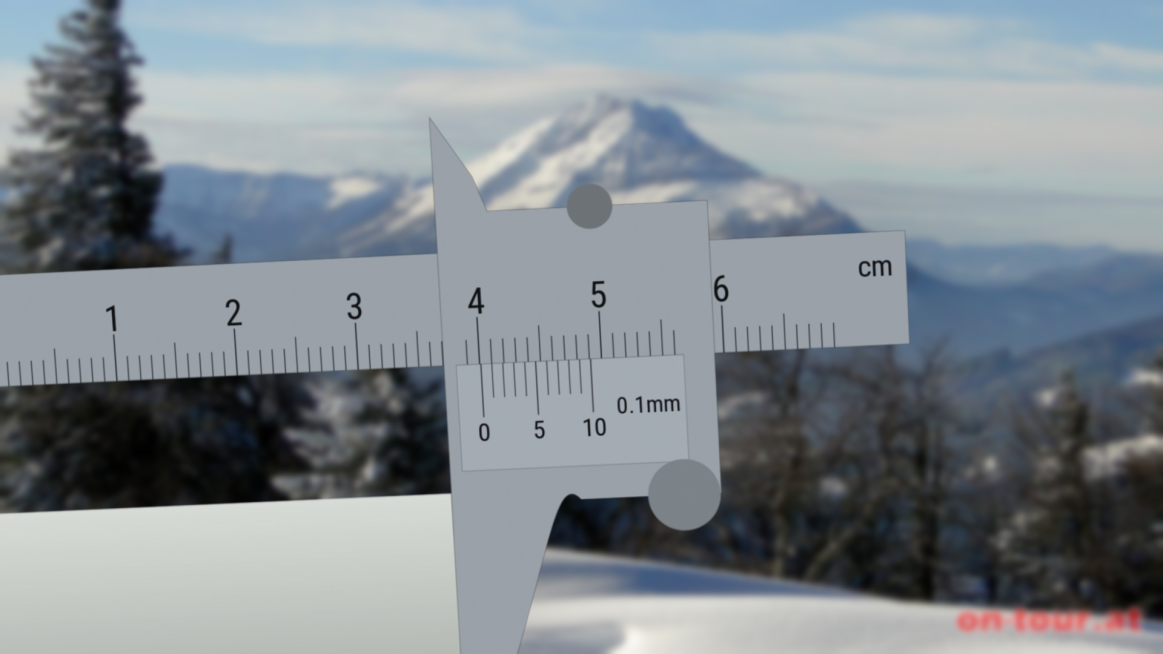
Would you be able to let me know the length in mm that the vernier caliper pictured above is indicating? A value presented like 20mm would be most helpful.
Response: 40.1mm
